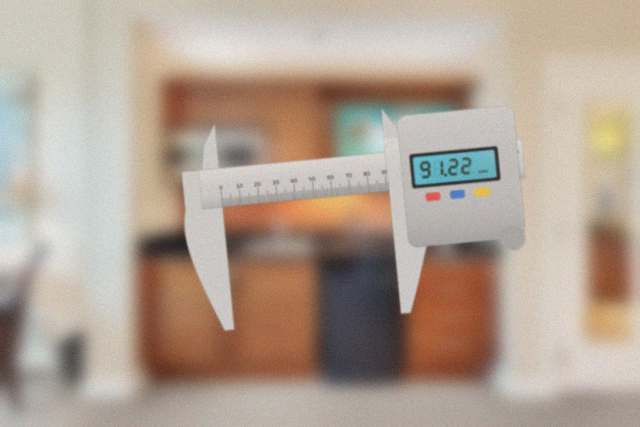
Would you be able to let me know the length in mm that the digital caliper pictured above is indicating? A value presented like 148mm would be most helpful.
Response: 91.22mm
